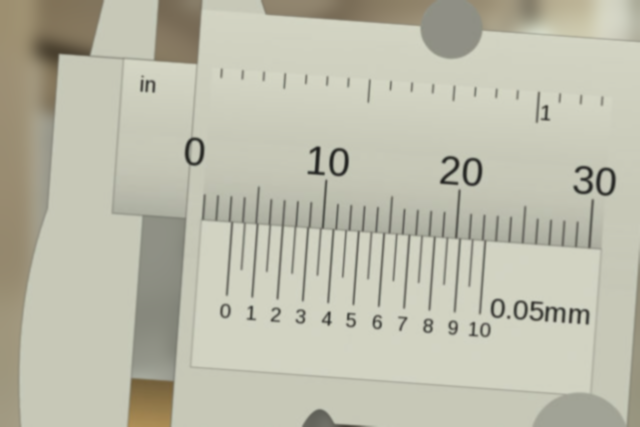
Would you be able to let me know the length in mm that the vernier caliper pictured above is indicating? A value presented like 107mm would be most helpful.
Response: 3.2mm
